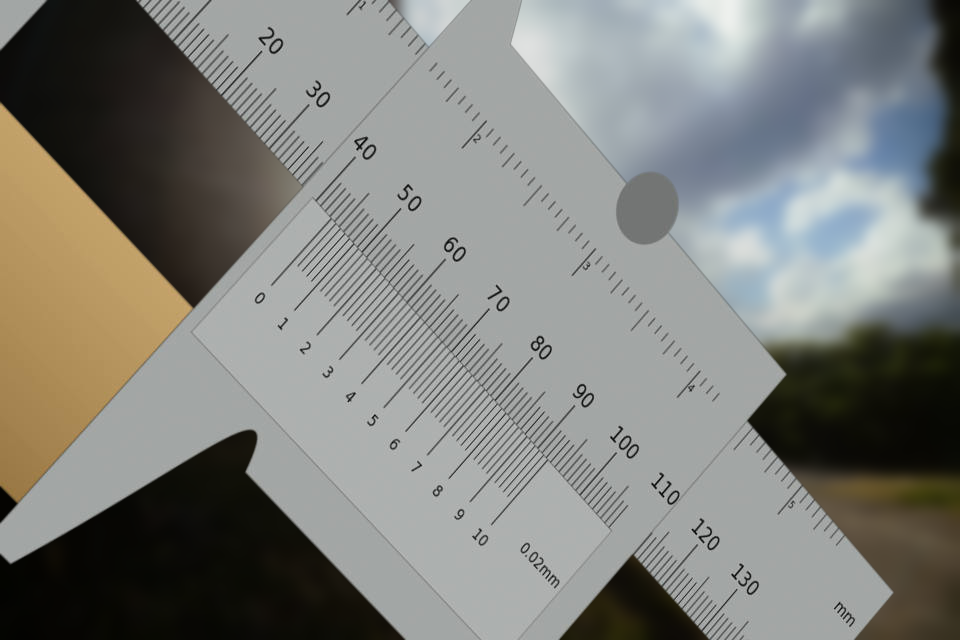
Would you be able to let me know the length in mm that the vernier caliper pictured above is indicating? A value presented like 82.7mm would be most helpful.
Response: 43.4mm
